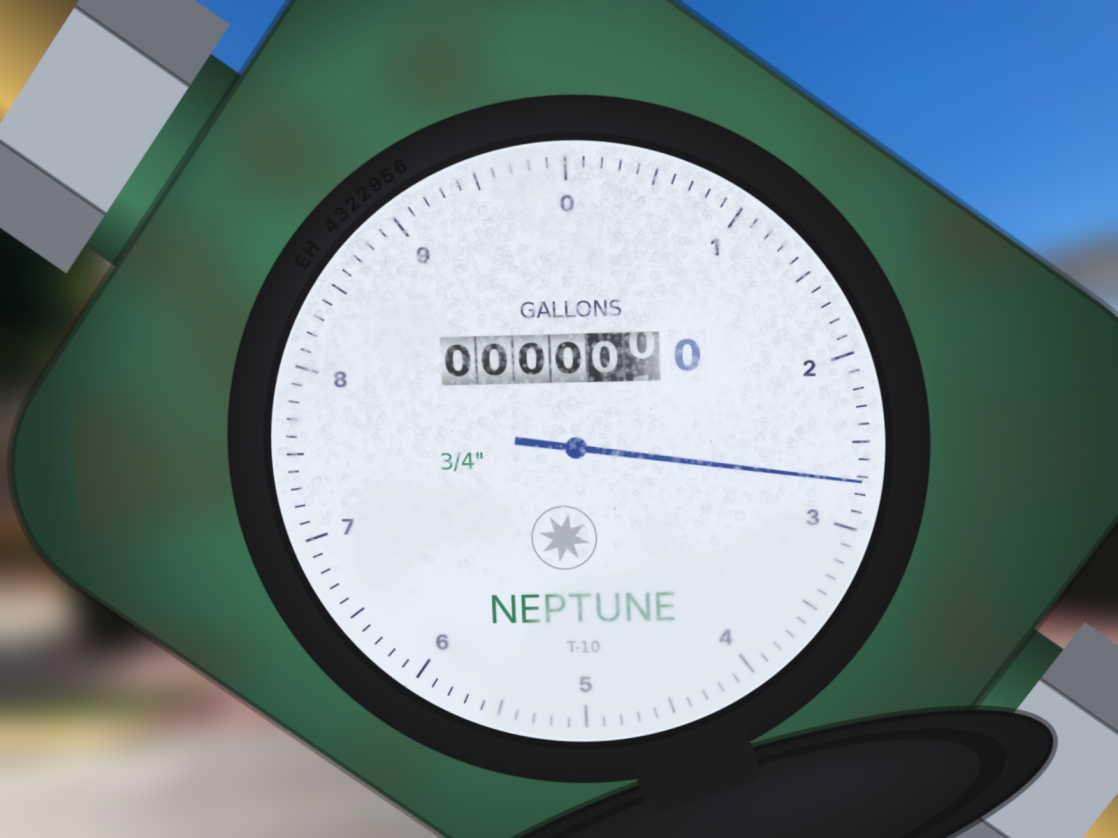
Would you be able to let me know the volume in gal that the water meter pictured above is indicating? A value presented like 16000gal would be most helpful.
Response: 2.7gal
